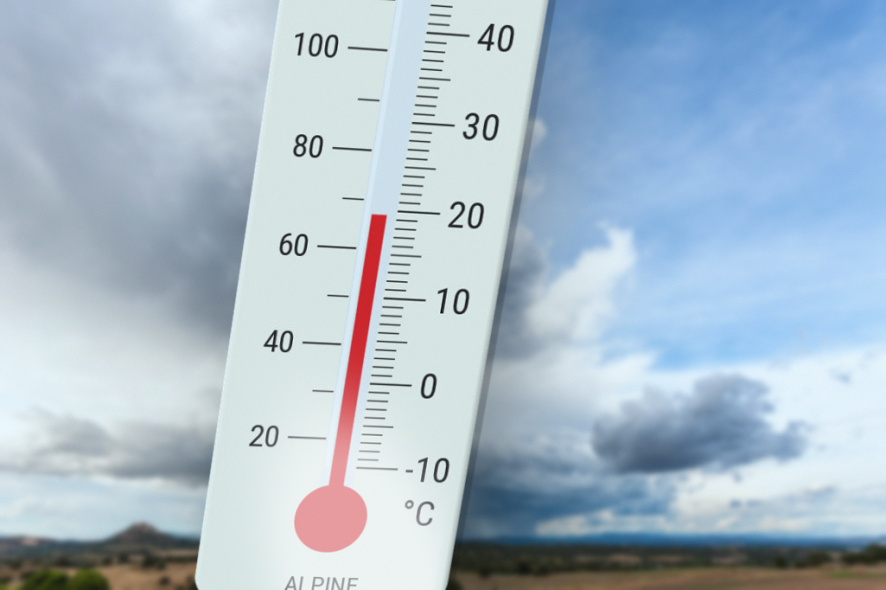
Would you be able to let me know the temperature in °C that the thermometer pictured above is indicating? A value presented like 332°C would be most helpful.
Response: 19.5°C
